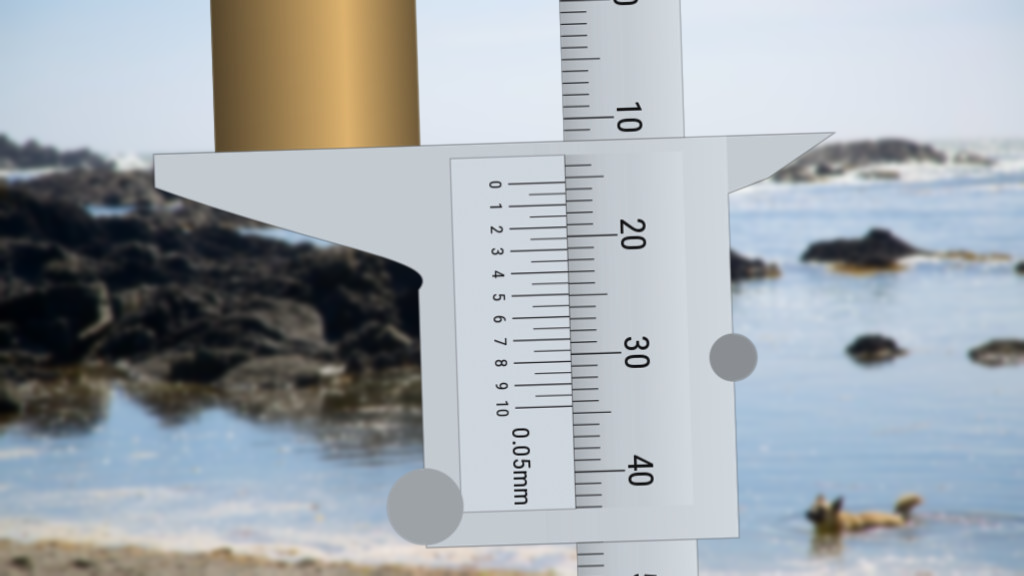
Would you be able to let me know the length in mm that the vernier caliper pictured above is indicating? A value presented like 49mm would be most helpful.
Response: 15.4mm
